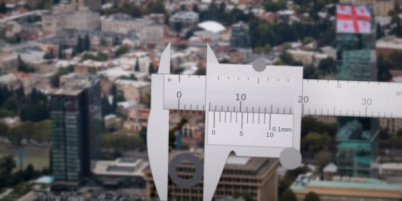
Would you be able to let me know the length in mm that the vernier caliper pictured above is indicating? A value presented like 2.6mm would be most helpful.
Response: 5.8mm
